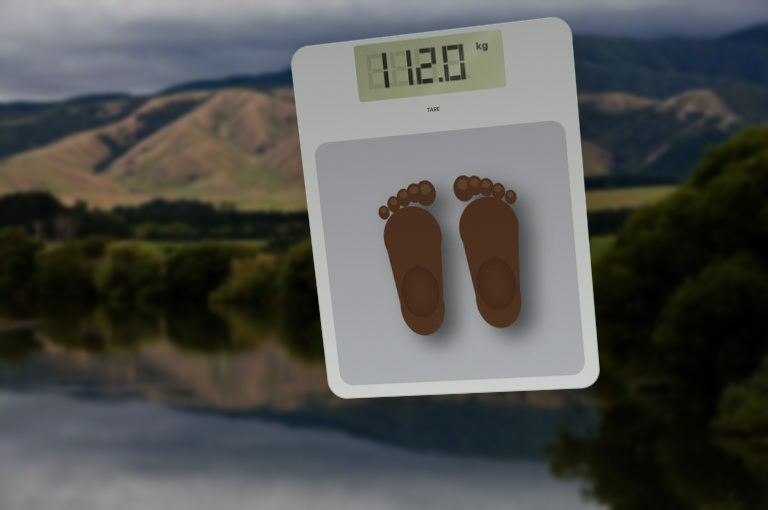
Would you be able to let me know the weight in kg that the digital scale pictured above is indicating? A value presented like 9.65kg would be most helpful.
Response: 112.0kg
